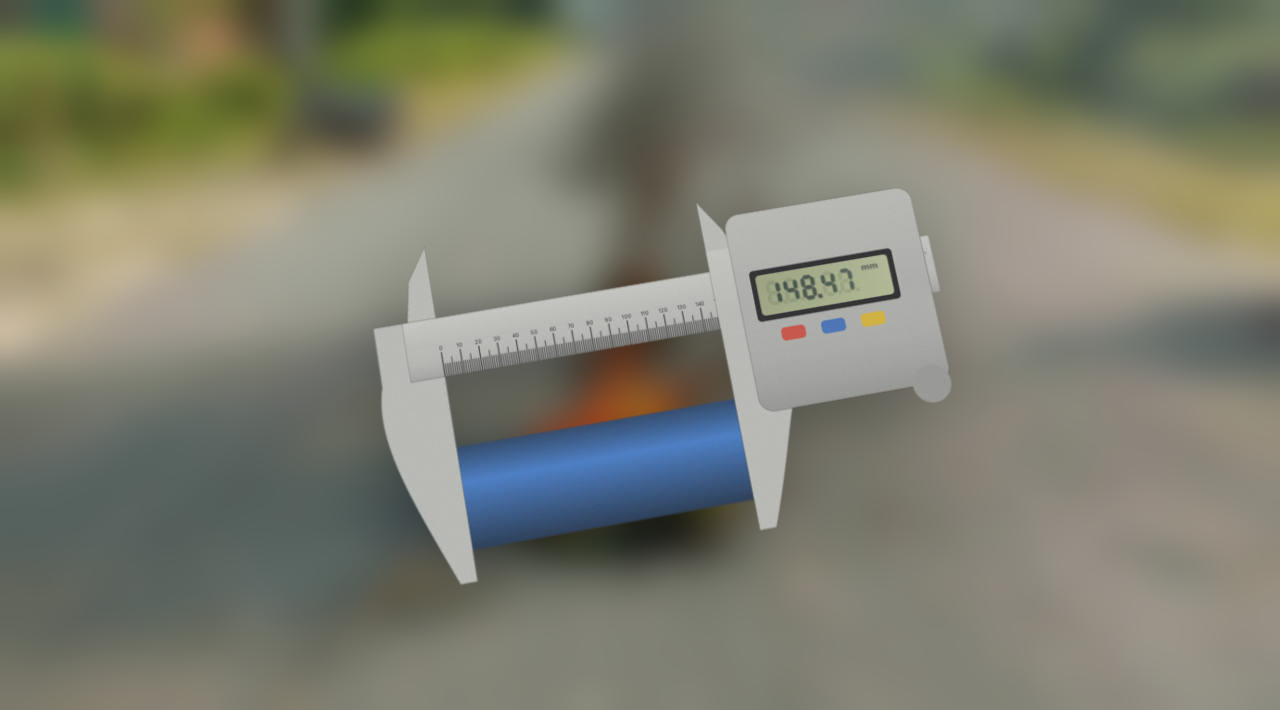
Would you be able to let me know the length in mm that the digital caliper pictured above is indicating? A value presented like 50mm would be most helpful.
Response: 148.47mm
